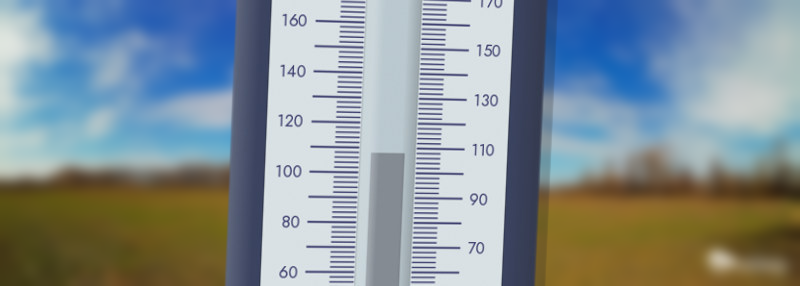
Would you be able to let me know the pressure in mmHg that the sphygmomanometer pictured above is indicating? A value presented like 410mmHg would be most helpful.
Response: 108mmHg
